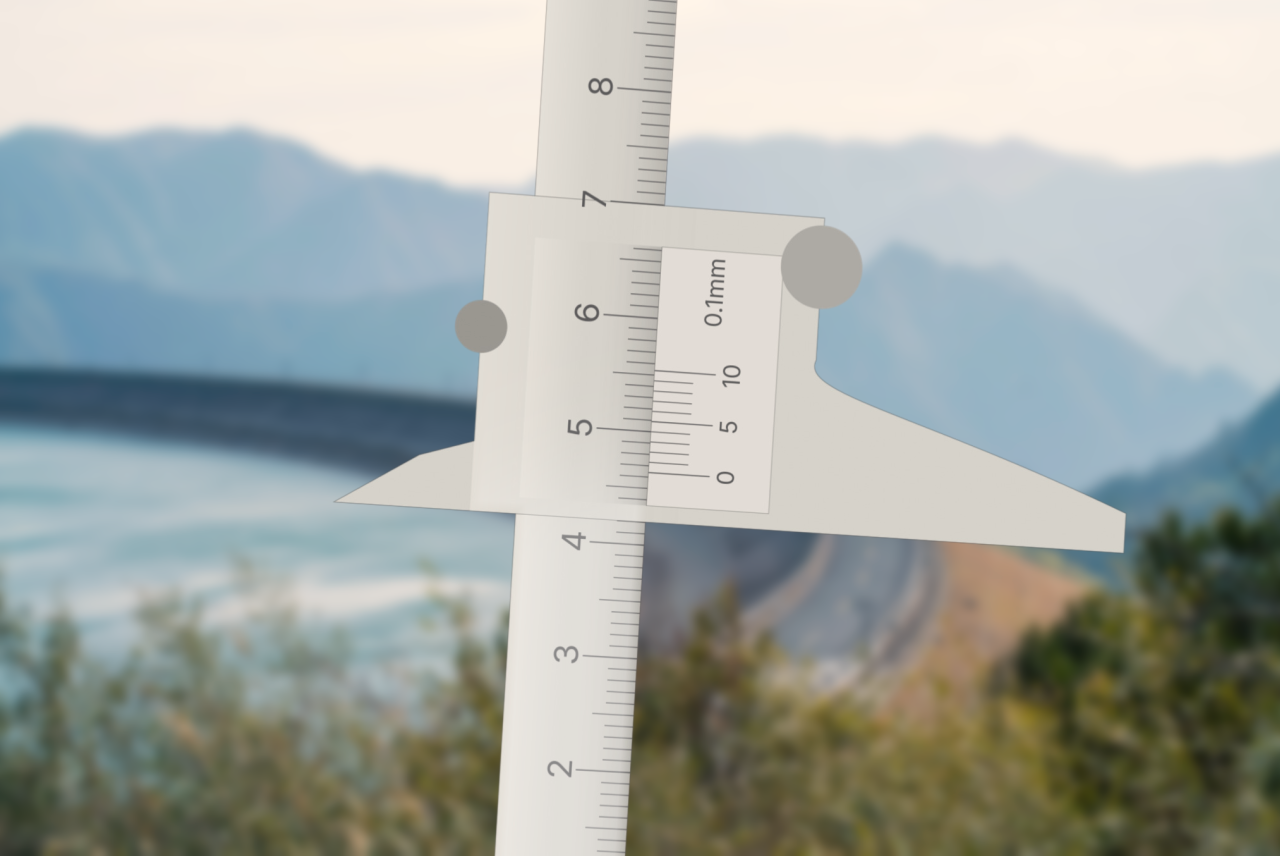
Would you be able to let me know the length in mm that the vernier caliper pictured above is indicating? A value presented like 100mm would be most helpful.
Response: 46.4mm
